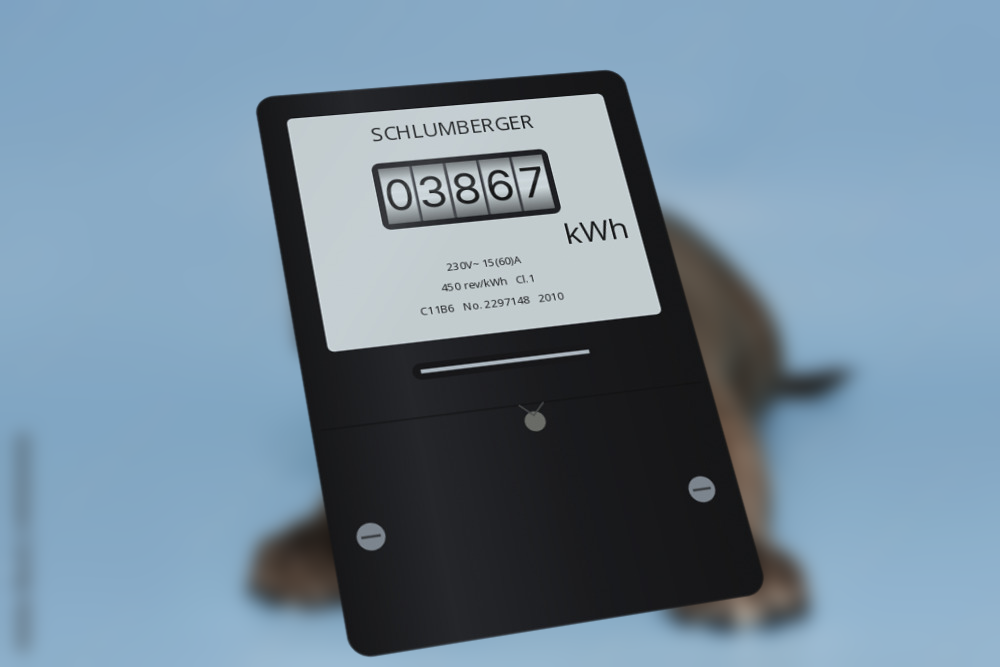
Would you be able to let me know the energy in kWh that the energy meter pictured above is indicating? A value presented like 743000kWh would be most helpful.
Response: 3867kWh
